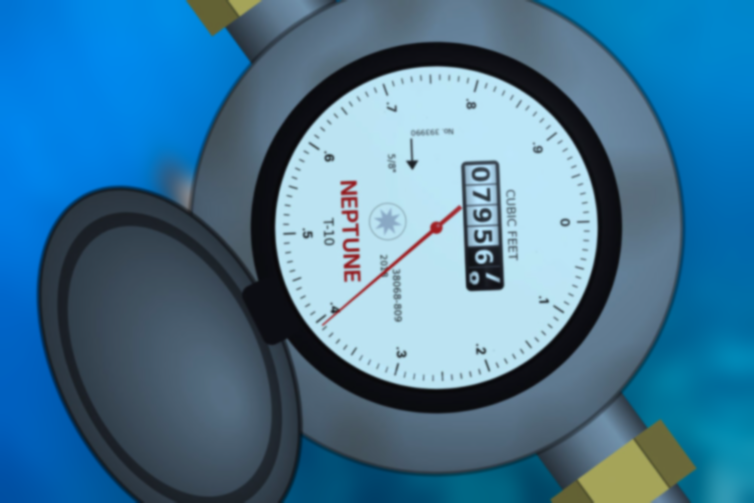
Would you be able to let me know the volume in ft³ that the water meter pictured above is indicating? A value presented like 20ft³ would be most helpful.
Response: 79567.39ft³
